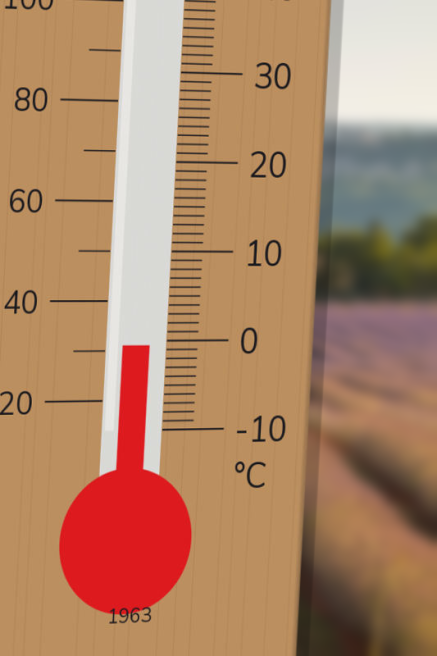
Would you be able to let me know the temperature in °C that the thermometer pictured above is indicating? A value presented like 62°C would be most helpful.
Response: -0.5°C
